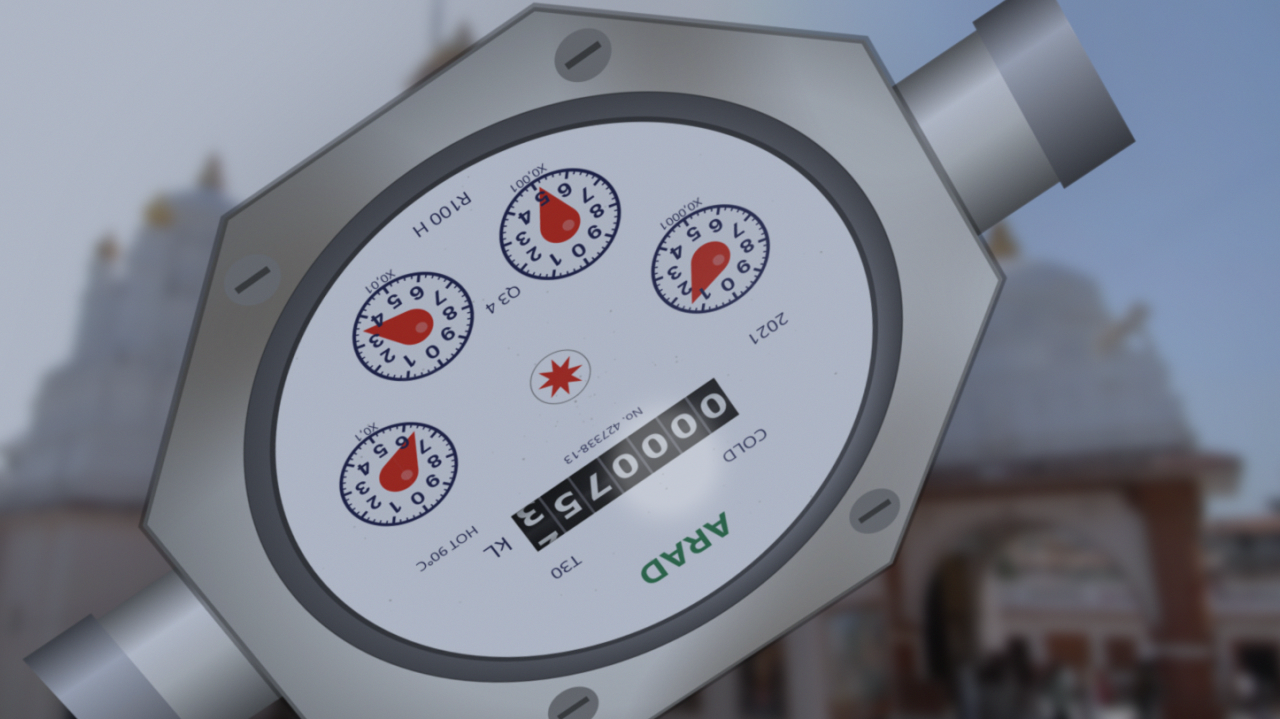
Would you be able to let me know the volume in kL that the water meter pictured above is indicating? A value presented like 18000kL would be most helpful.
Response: 752.6351kL
